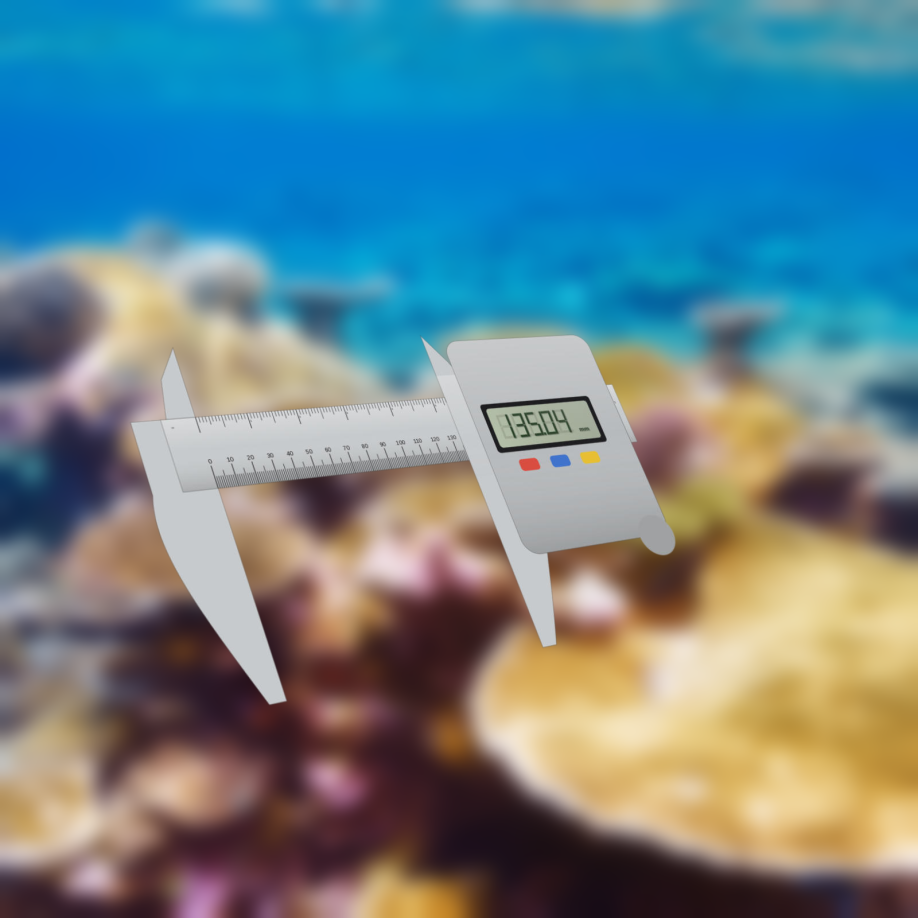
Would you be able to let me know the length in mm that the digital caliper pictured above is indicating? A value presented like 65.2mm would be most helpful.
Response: 135.04mm
